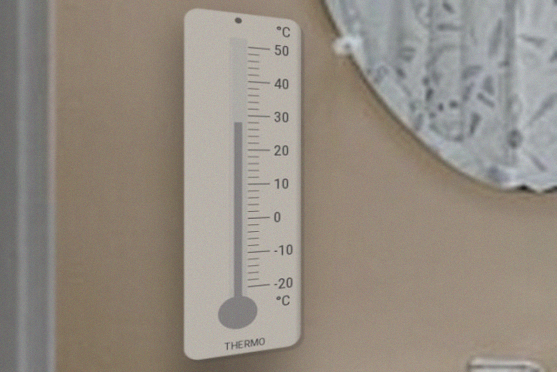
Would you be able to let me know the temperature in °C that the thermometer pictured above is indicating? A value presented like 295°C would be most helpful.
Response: 28°C
